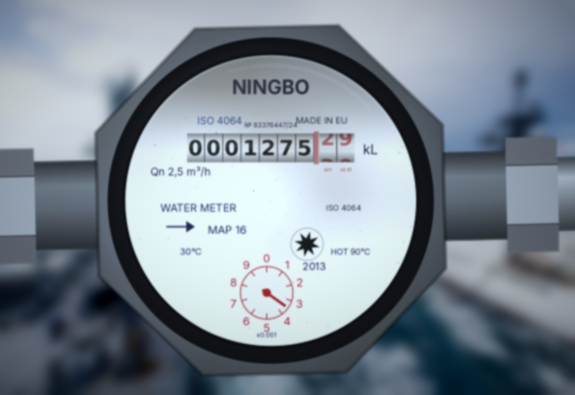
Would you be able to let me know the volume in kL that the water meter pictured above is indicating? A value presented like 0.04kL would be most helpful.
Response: 1275.293kL
